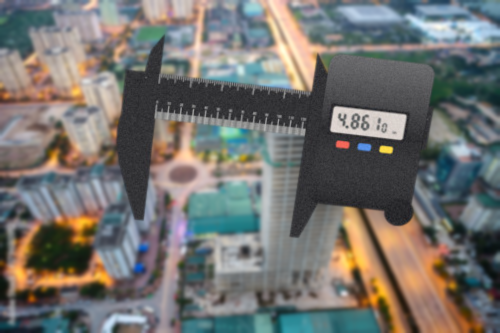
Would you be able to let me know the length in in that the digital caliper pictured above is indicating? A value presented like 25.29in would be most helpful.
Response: 4.8610in
